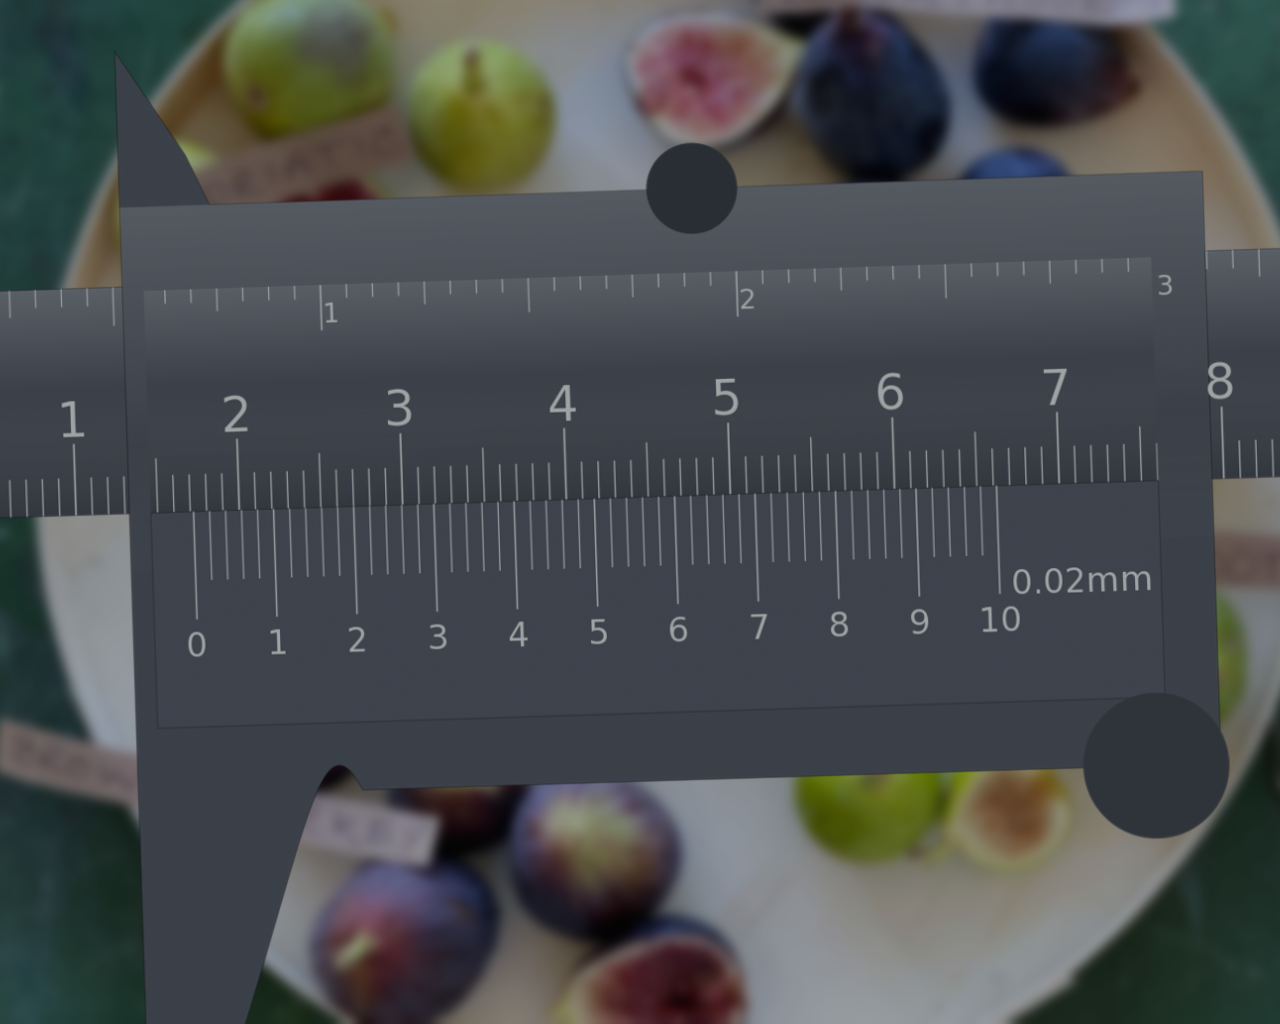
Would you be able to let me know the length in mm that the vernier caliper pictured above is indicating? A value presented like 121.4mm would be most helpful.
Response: 17.2mm
